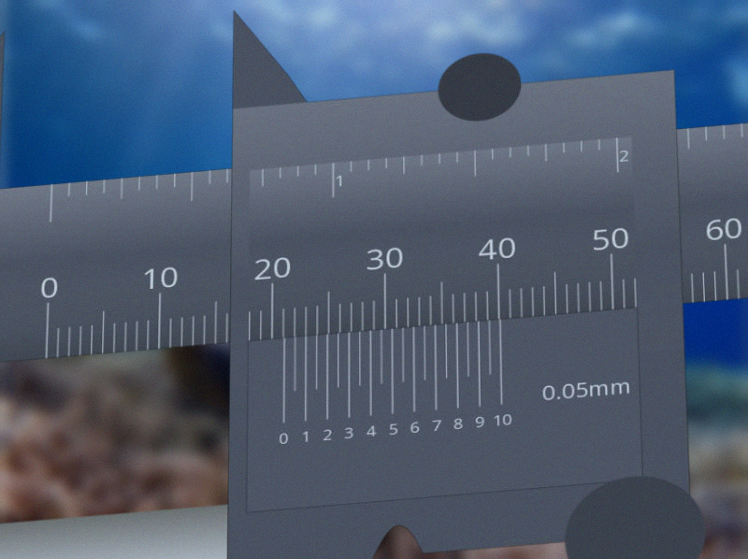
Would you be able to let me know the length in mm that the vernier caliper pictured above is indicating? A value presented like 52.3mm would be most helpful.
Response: 21.1mm
